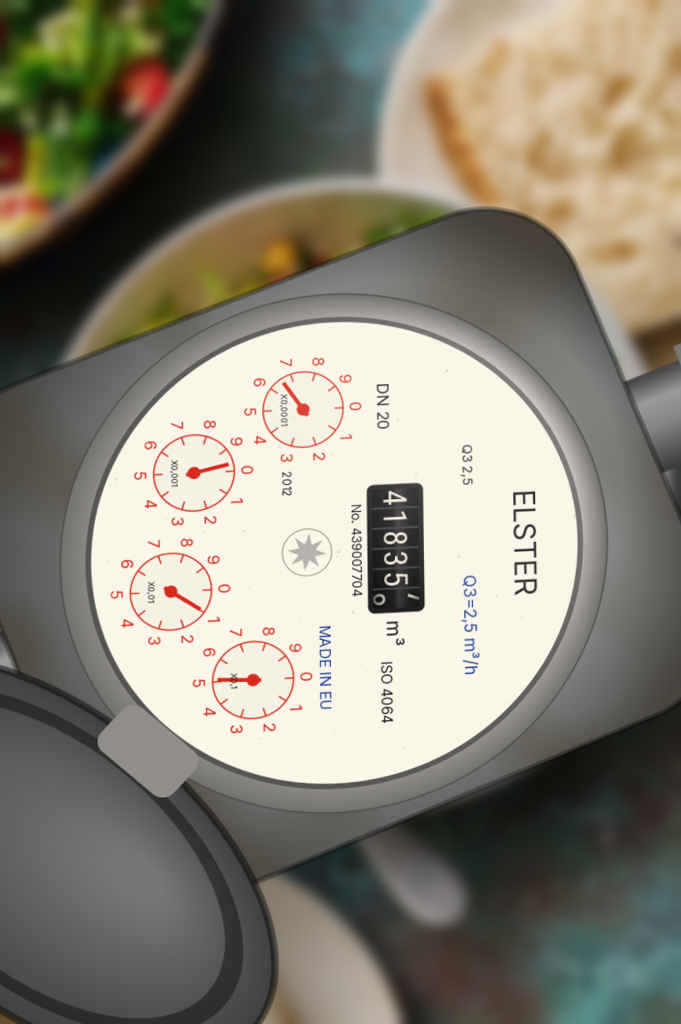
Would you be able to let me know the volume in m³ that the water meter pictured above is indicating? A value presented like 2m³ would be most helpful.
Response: 418357.5096m³
